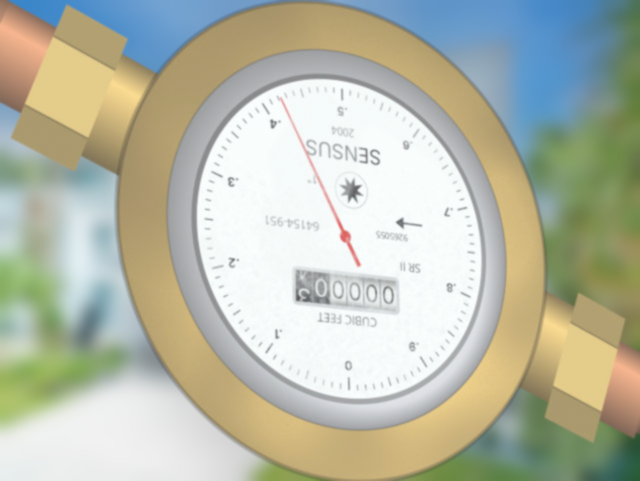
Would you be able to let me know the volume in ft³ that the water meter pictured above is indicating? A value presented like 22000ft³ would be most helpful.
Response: 3.42ft³
